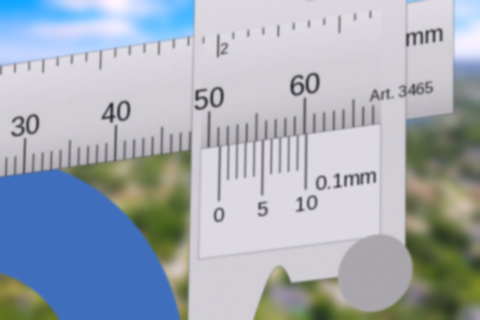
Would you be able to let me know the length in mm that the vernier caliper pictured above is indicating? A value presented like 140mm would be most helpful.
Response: 51.2mm
